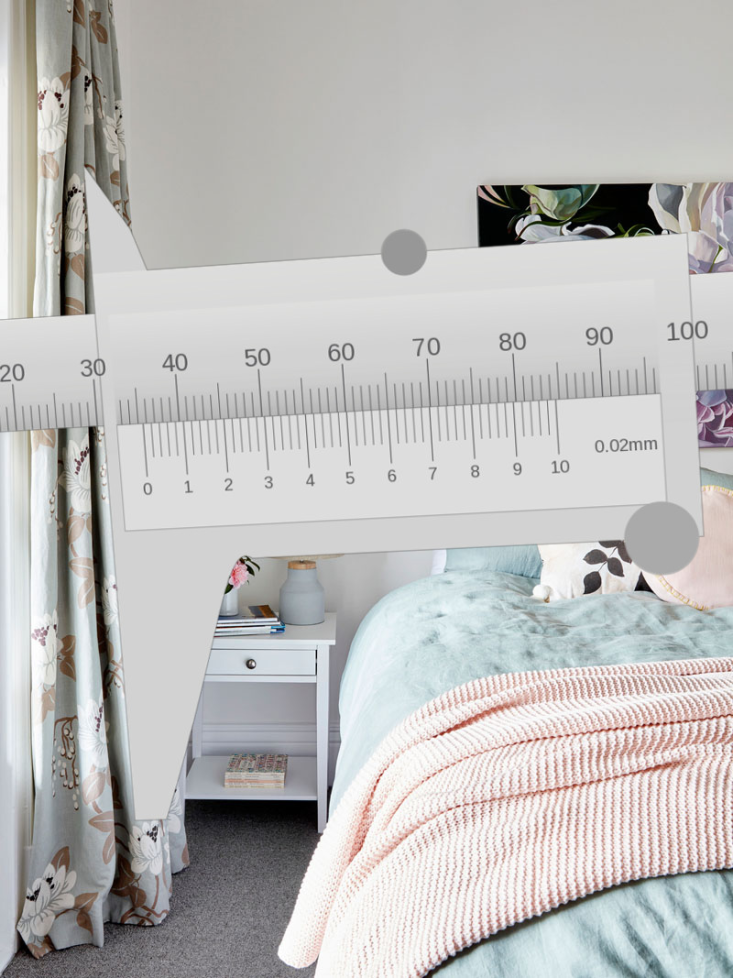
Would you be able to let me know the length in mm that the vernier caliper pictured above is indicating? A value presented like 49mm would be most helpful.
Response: 35.6mm
